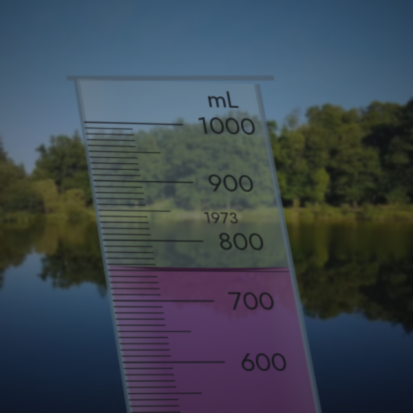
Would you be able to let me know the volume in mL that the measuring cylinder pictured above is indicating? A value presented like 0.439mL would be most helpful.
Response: 750mL
